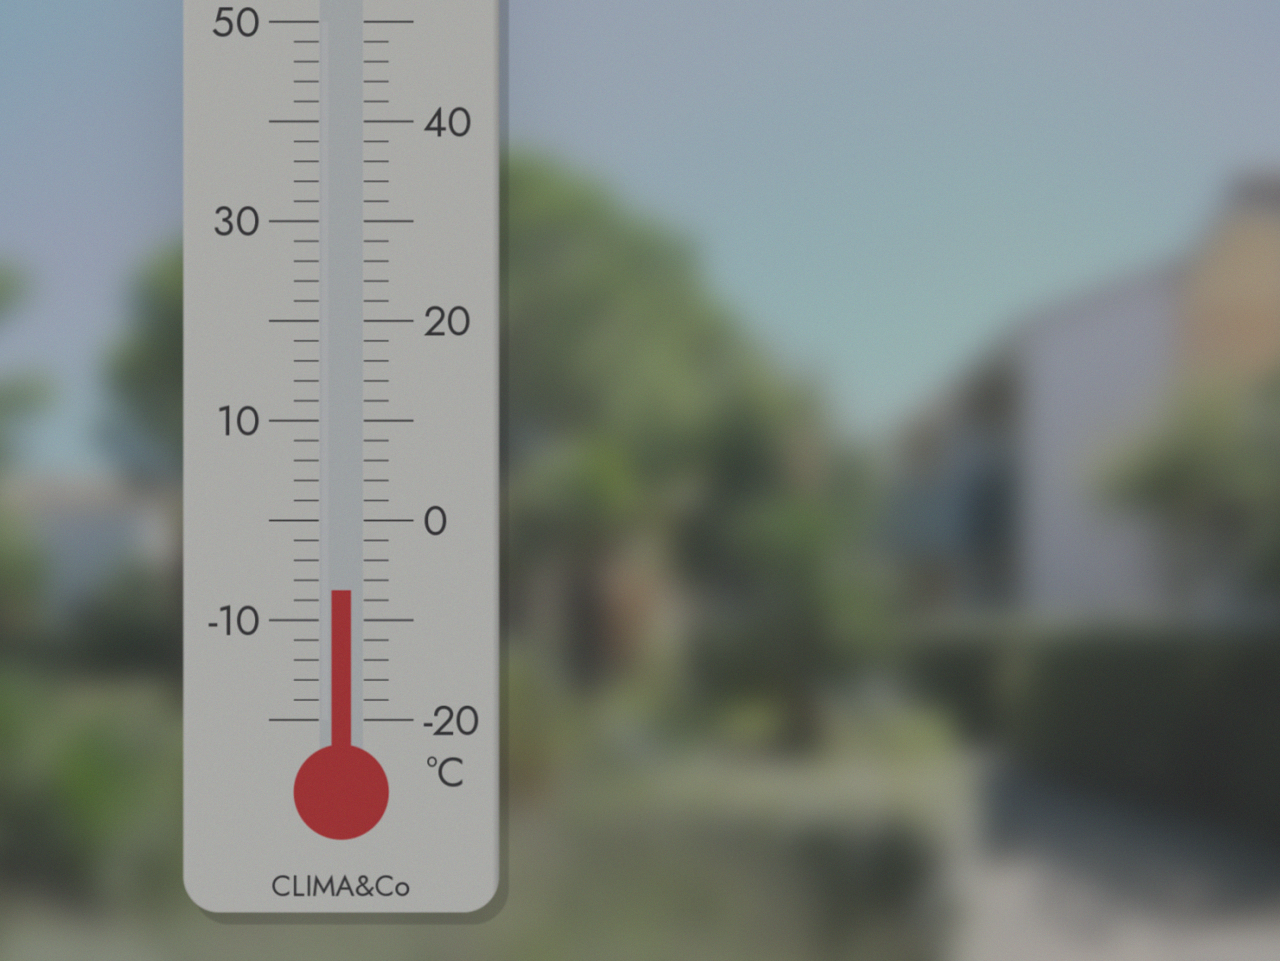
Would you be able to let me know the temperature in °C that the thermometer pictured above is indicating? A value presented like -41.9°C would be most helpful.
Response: -7°C
